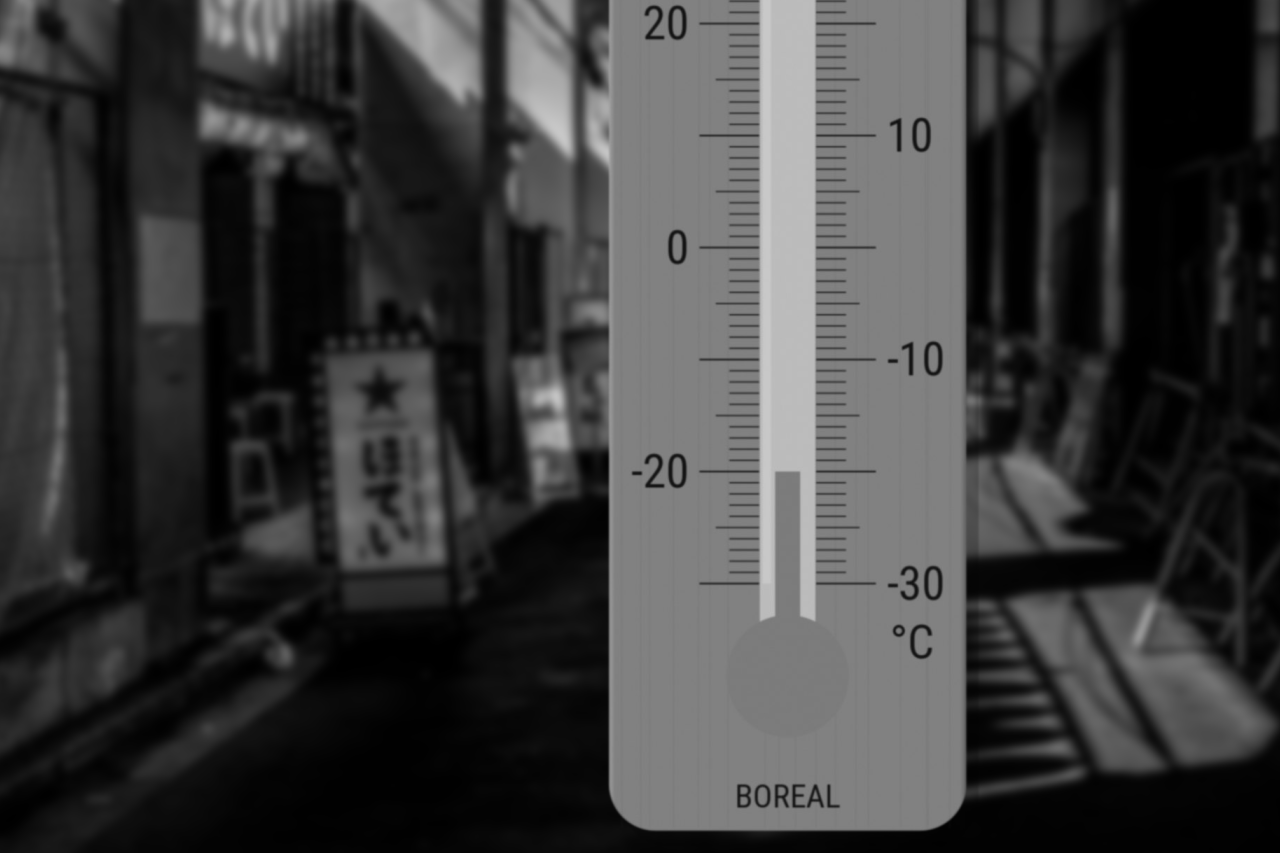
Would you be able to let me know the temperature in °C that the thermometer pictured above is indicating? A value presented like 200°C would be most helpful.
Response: -20°C
